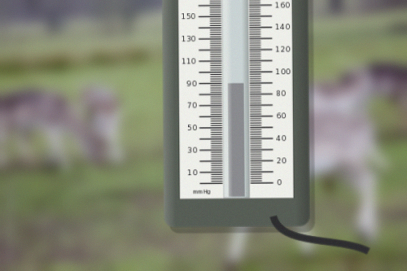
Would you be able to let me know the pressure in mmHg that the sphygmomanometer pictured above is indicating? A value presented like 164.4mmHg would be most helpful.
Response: 90mmHg
